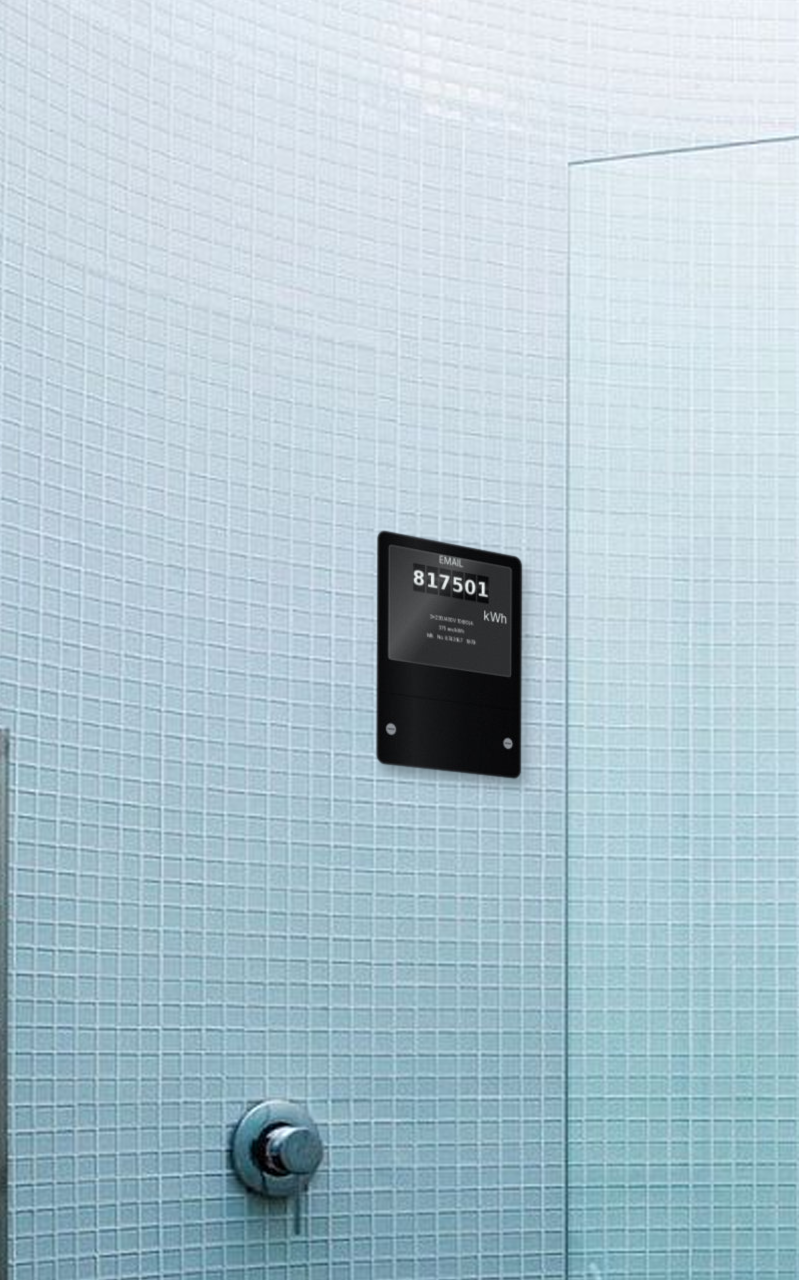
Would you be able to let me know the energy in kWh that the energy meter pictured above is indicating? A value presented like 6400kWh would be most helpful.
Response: 817501kWh
